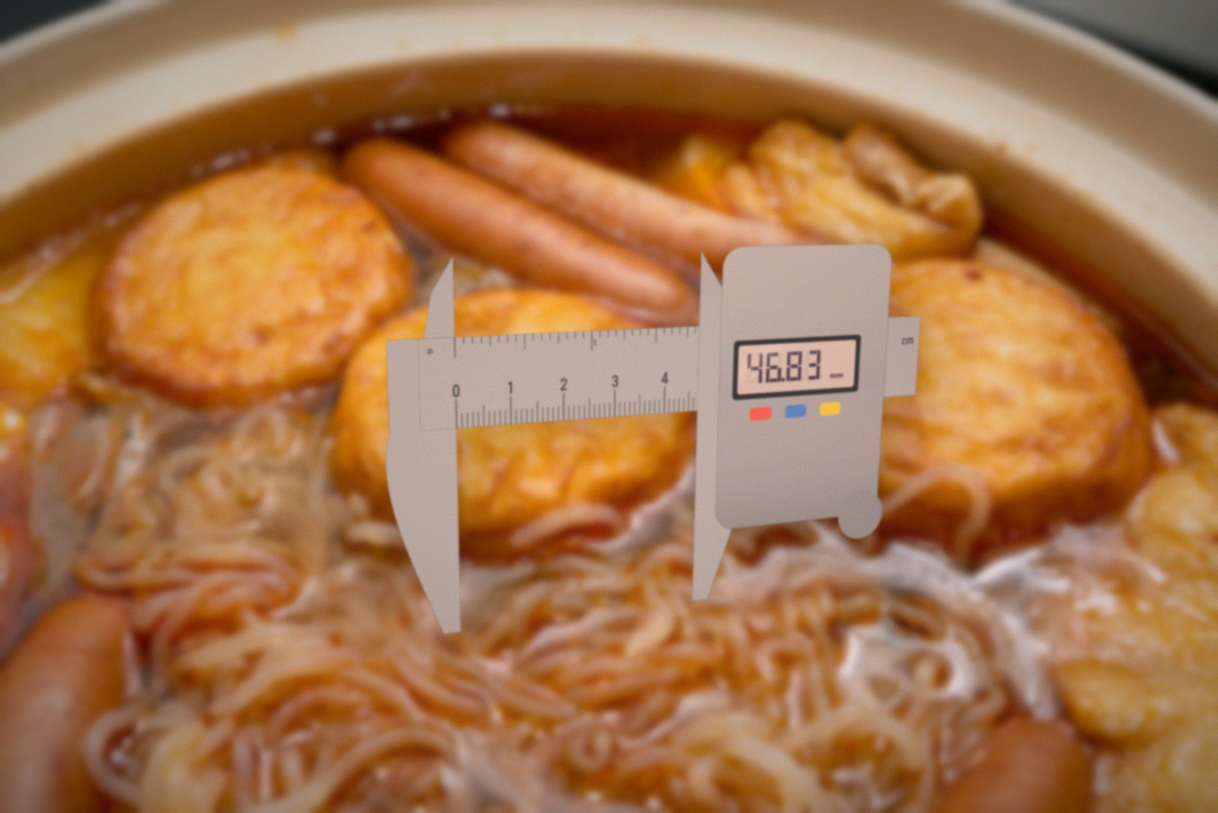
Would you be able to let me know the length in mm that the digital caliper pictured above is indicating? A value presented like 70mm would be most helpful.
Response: 46.83mm
